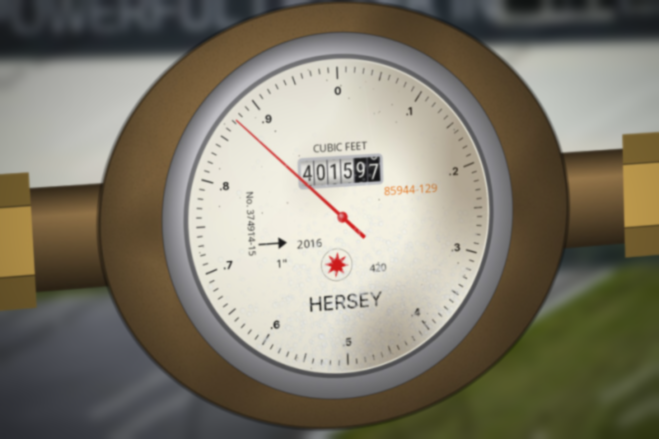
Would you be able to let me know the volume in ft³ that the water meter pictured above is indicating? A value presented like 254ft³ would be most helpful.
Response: 401596.87ft³
